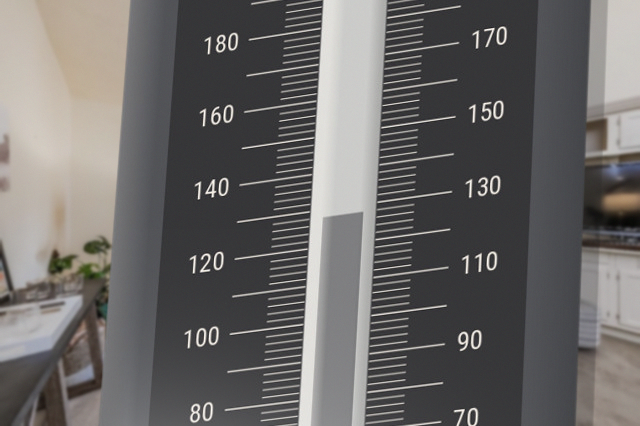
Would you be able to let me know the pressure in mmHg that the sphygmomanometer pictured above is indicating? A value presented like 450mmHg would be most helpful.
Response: 128mmHg
